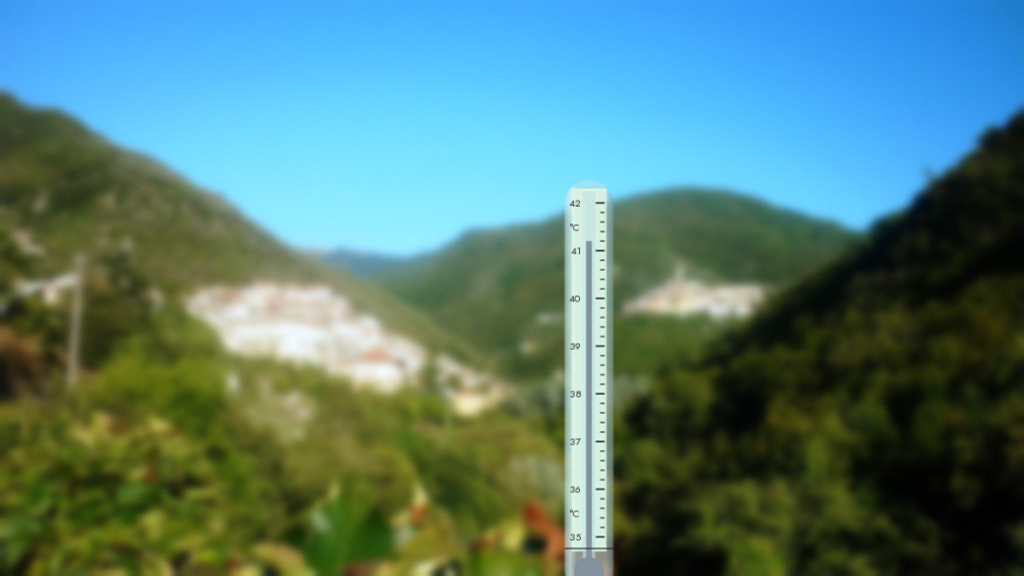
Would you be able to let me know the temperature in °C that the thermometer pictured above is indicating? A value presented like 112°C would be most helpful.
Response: 41.2°C
